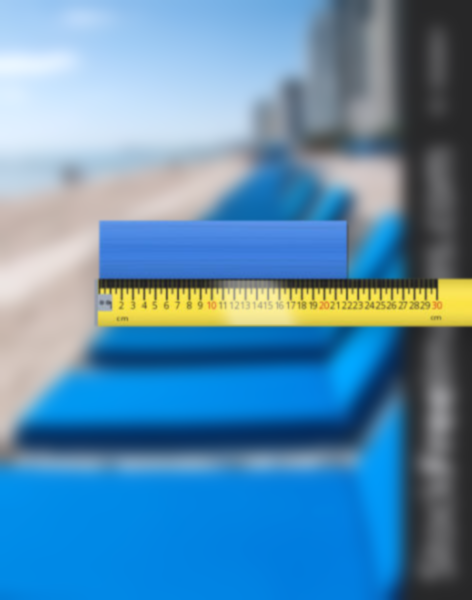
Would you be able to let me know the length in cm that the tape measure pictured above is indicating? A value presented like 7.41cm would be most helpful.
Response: 22cm
